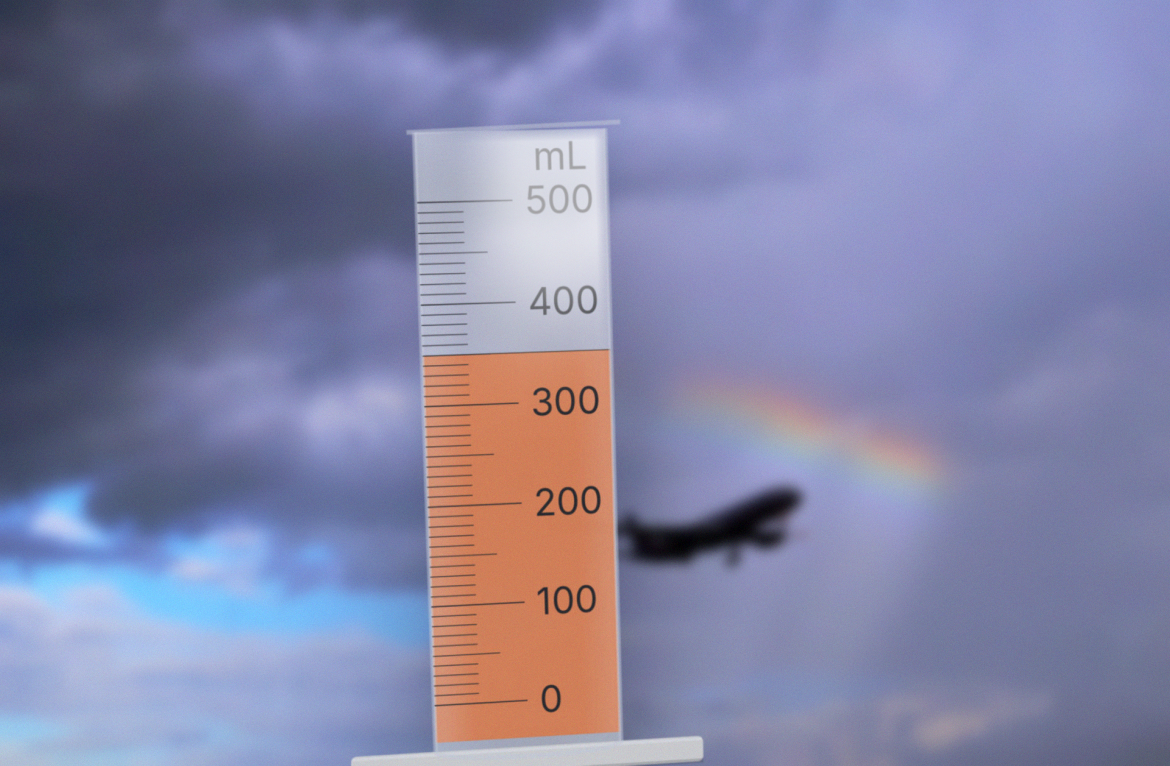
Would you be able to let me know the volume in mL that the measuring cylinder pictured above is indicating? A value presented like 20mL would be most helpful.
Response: 350mL
